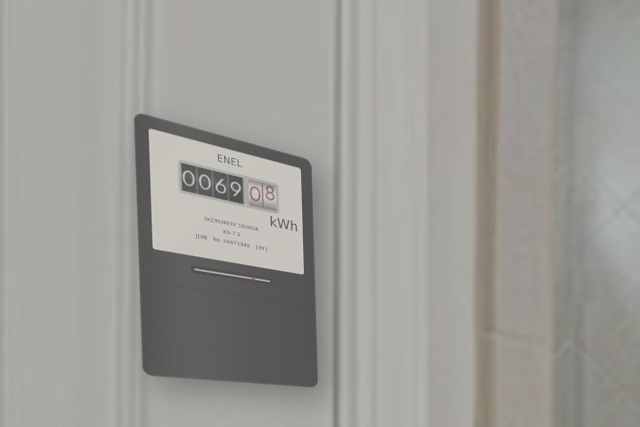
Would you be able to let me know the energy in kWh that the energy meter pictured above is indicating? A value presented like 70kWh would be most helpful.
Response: 69.08kWh
